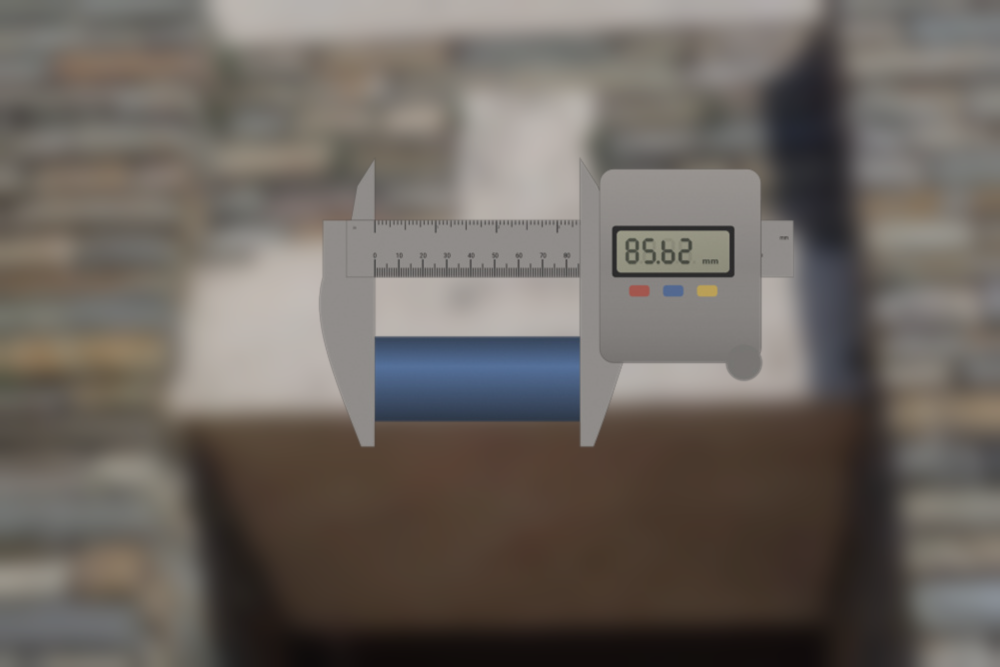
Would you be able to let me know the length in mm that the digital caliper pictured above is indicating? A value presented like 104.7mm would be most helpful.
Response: 85.62mm
